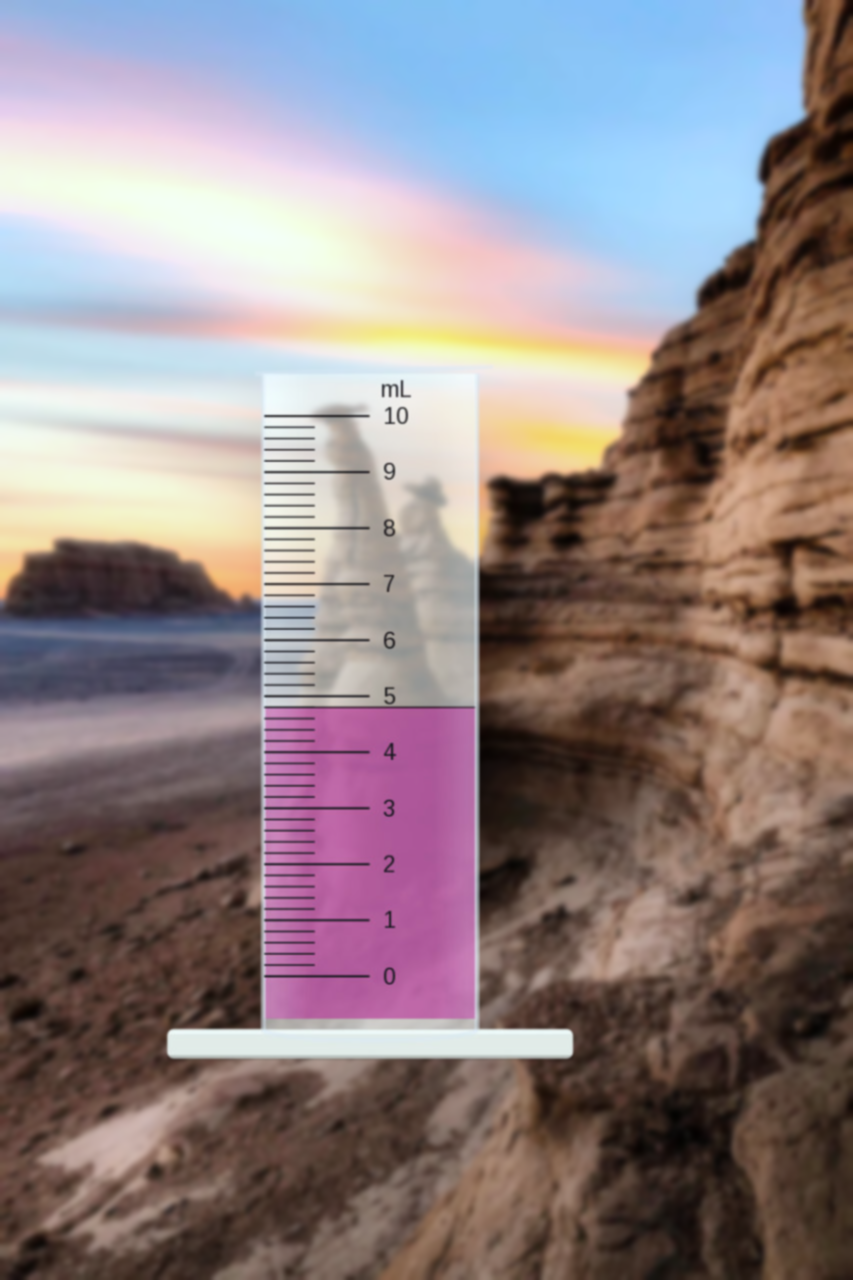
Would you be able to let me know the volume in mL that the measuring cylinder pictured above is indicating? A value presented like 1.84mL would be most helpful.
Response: 4.8mL
